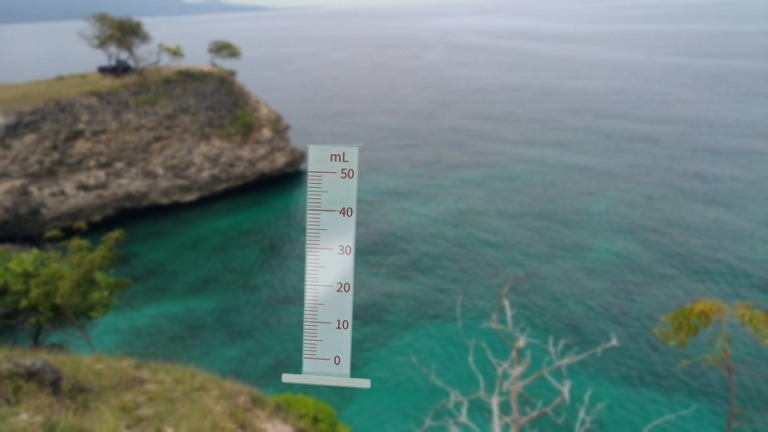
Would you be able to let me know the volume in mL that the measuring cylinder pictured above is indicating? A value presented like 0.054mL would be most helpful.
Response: 40mL
